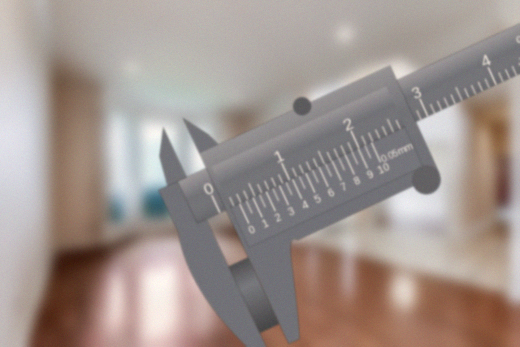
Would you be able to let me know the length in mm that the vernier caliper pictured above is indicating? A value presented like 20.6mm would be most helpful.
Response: 2.8mm
